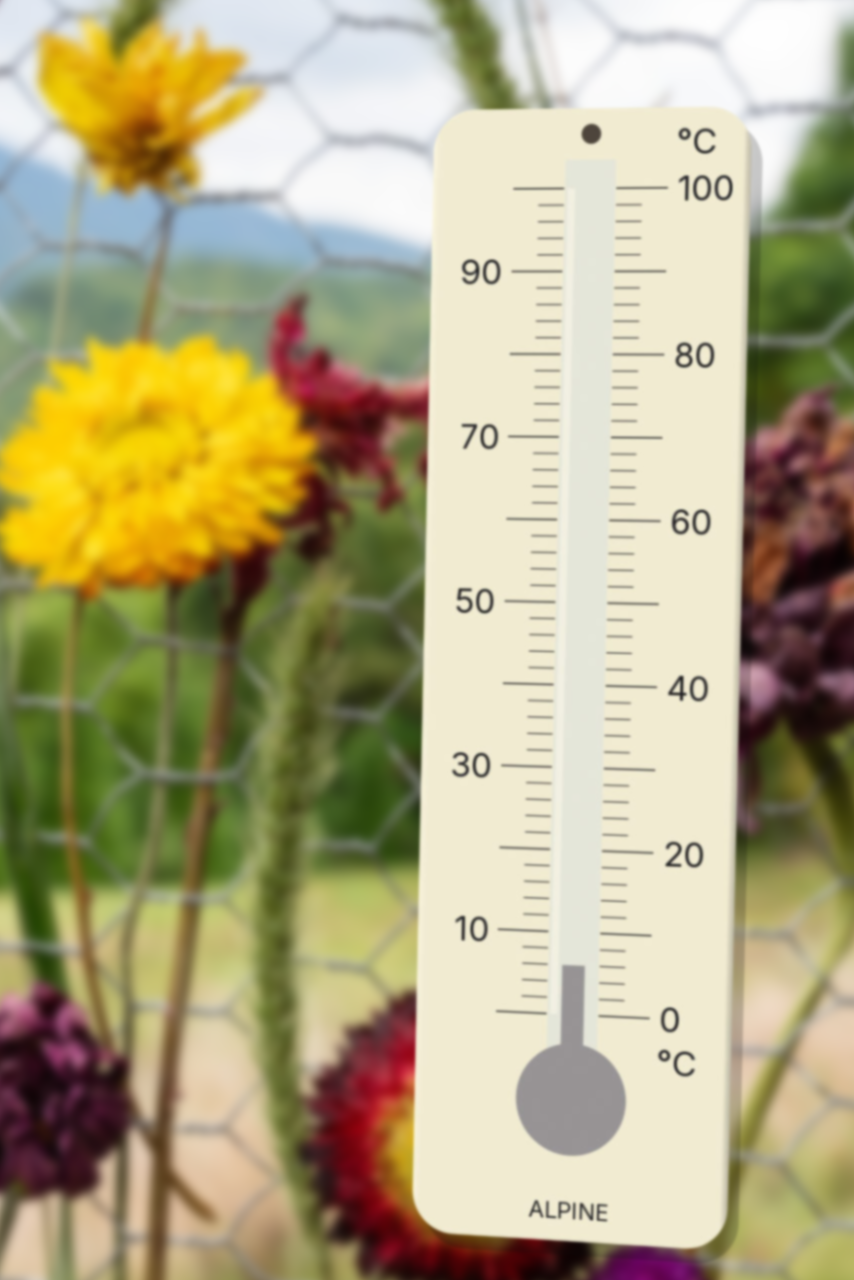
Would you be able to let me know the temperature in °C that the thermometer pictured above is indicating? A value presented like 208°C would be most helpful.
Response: 6°C
